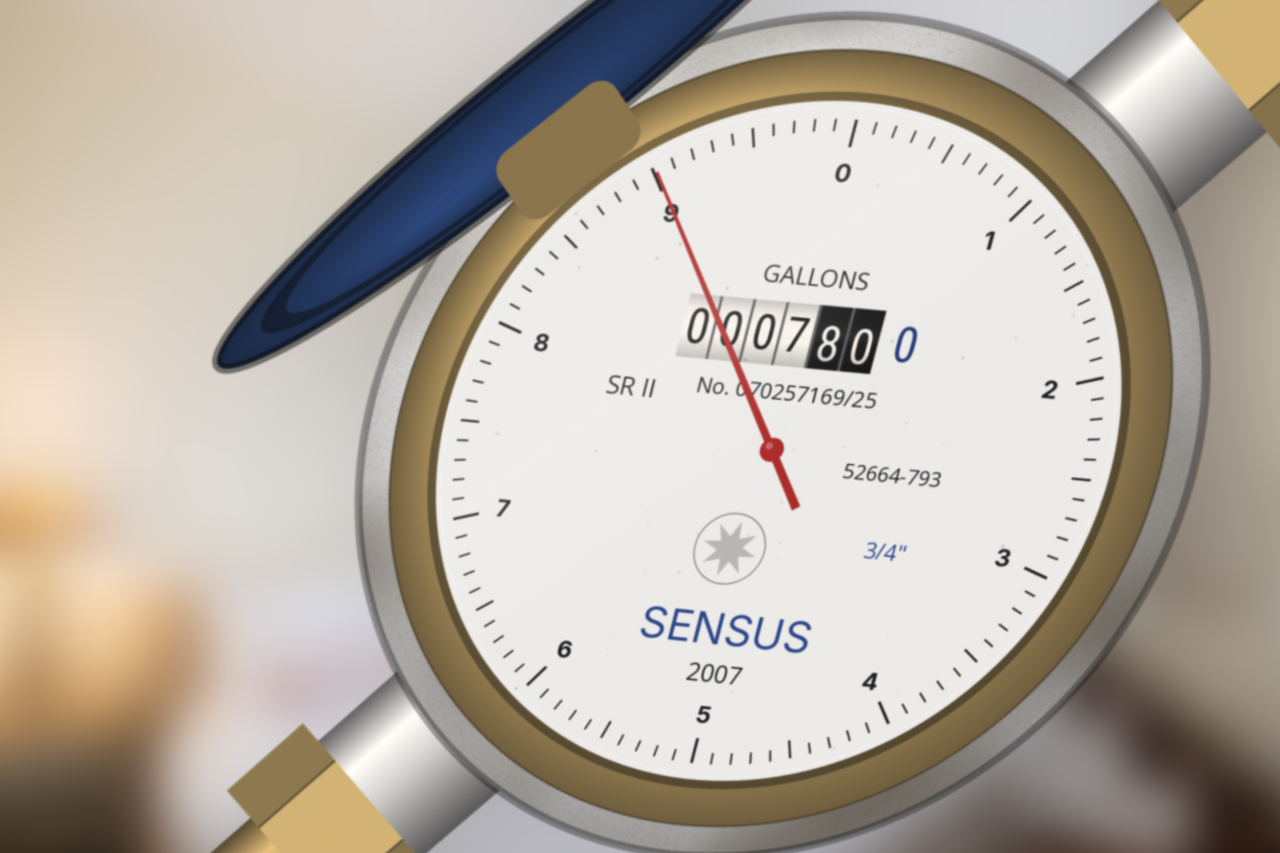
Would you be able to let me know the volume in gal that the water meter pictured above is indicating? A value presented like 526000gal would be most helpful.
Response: 7799.0gal
